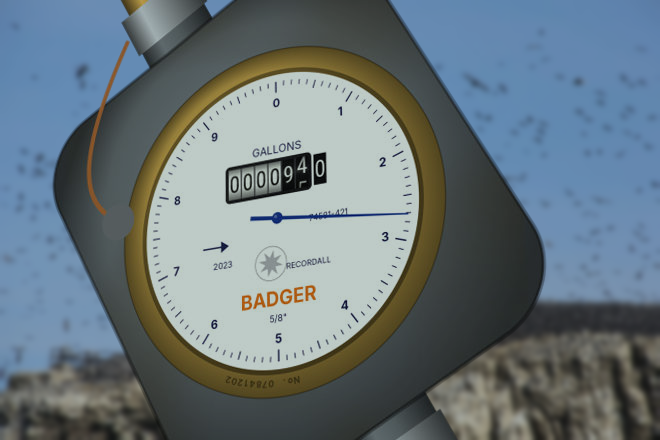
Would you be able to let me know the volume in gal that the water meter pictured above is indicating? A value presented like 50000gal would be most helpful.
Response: 942.7gal
